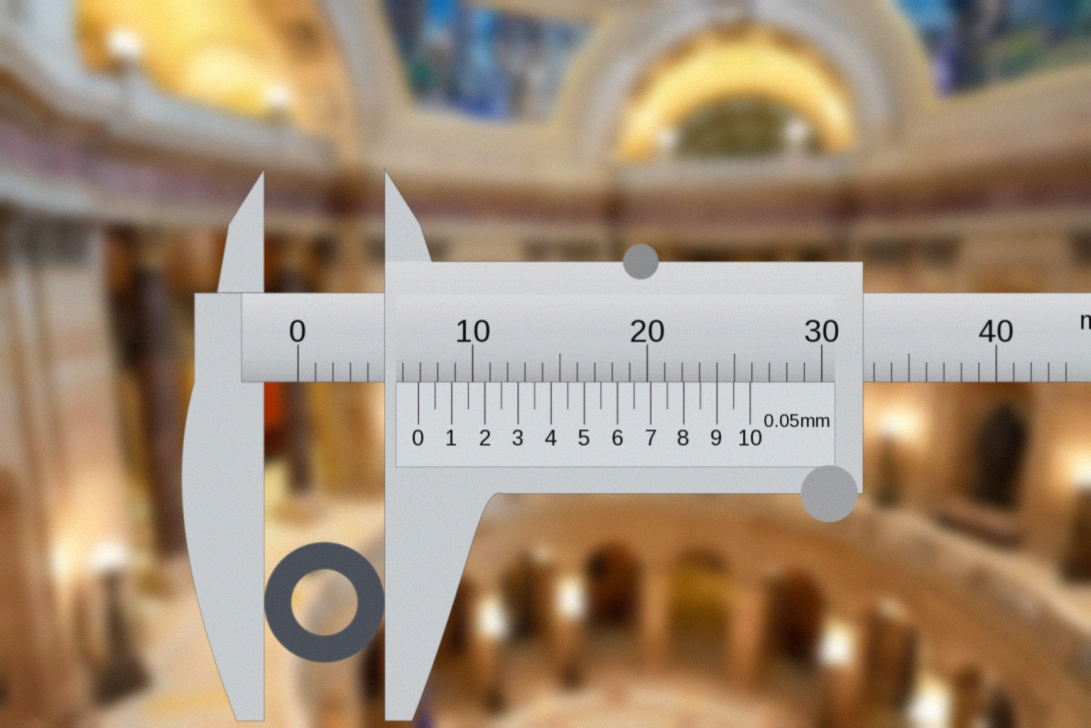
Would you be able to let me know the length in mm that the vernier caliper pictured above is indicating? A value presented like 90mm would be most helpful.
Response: 6.9mm
